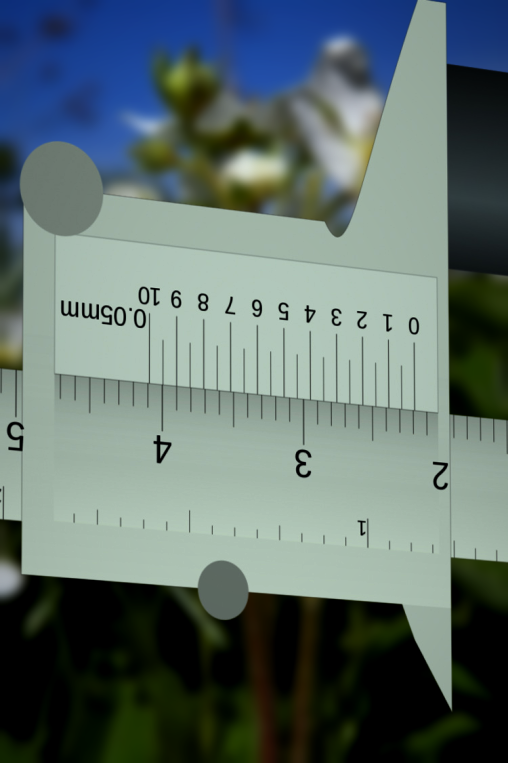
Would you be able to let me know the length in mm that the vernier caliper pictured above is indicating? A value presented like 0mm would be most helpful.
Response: 21.9mm
